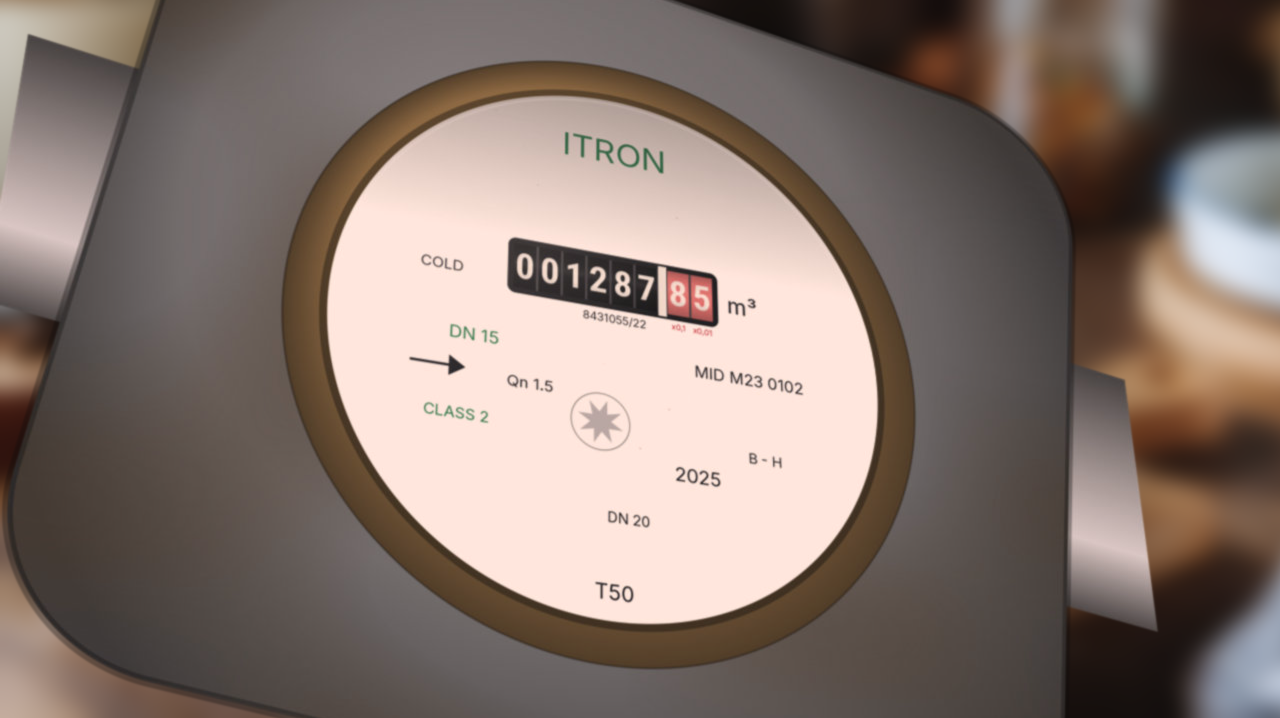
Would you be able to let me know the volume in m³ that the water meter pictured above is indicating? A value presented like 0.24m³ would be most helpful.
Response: 1287.85m³
